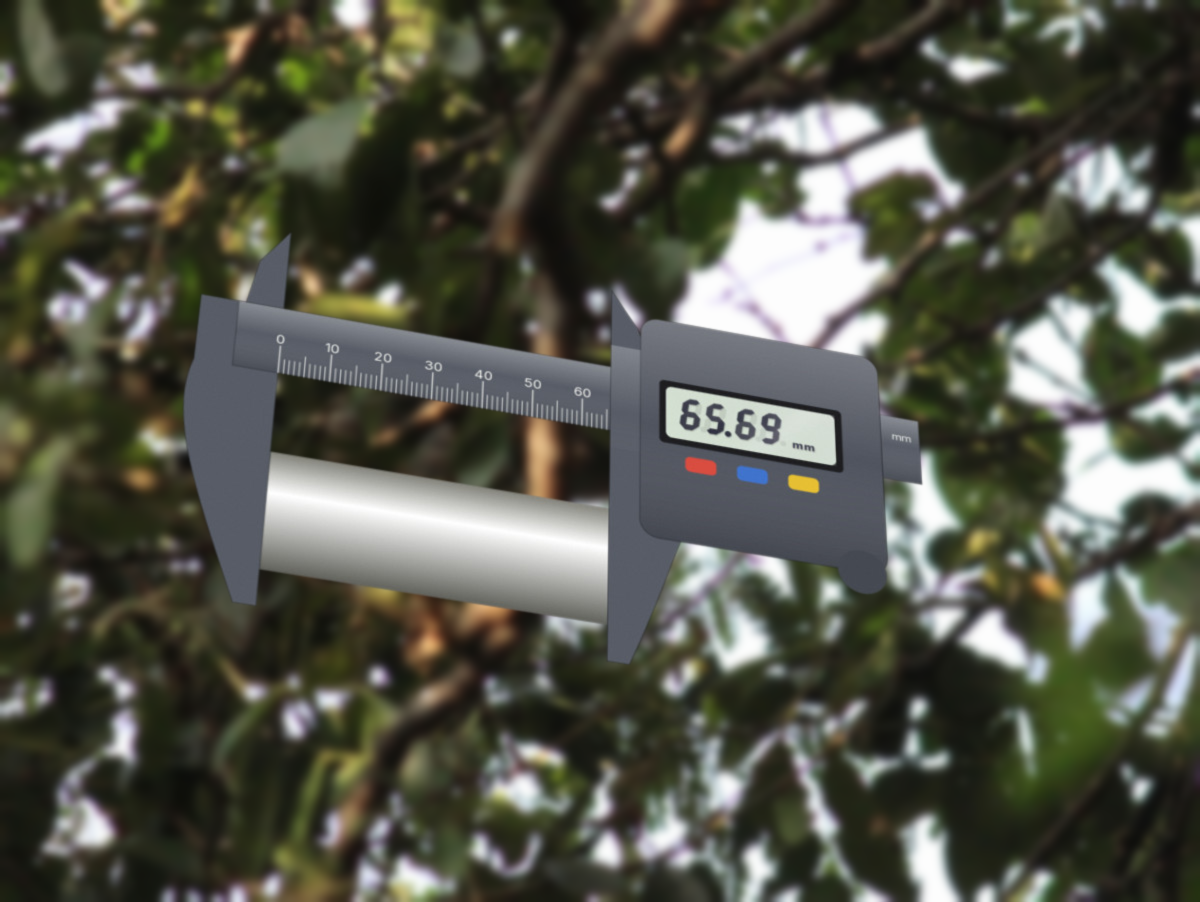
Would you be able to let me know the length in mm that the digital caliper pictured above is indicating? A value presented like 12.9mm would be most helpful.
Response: 65.69mm
